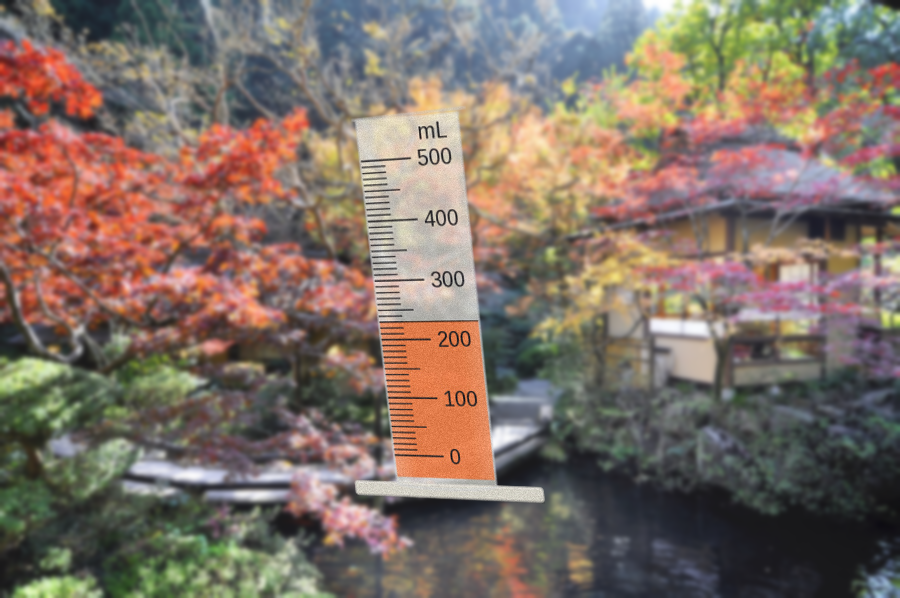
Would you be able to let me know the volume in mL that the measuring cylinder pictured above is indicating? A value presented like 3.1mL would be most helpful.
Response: 230mL
